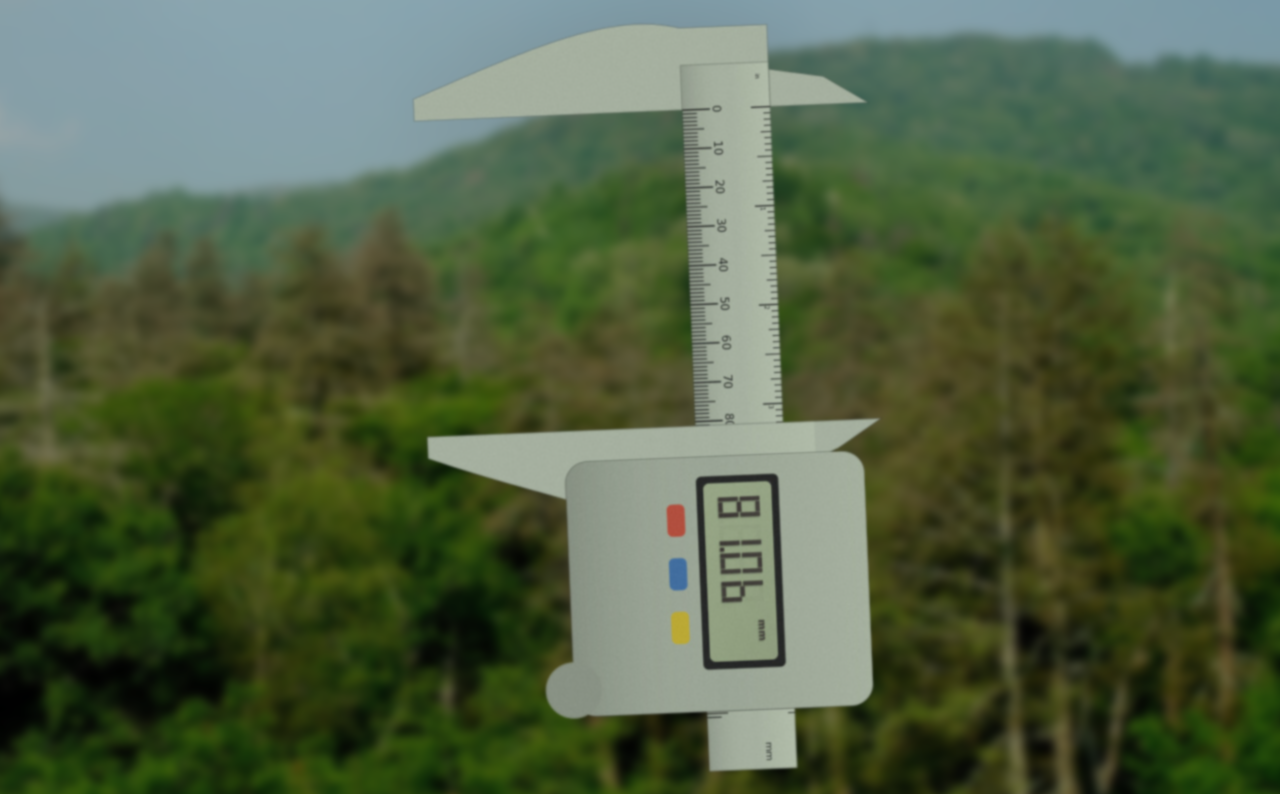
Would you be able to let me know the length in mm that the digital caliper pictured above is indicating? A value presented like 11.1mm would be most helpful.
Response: 81.06mm
